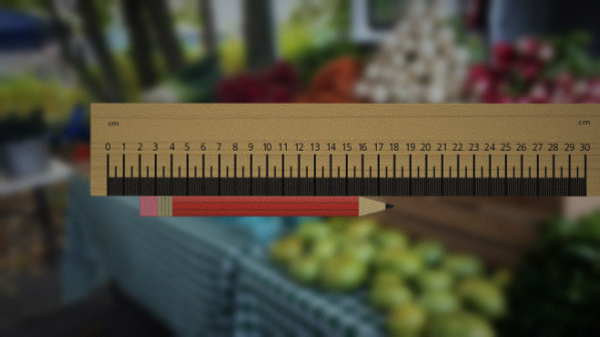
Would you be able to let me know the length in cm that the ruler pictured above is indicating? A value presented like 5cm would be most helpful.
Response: 16cm
